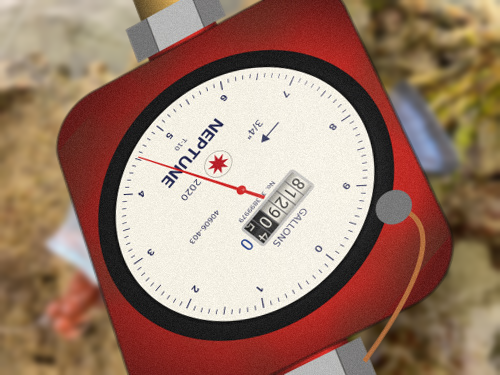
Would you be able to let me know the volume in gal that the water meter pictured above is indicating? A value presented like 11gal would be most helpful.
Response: 8129044.5gal
